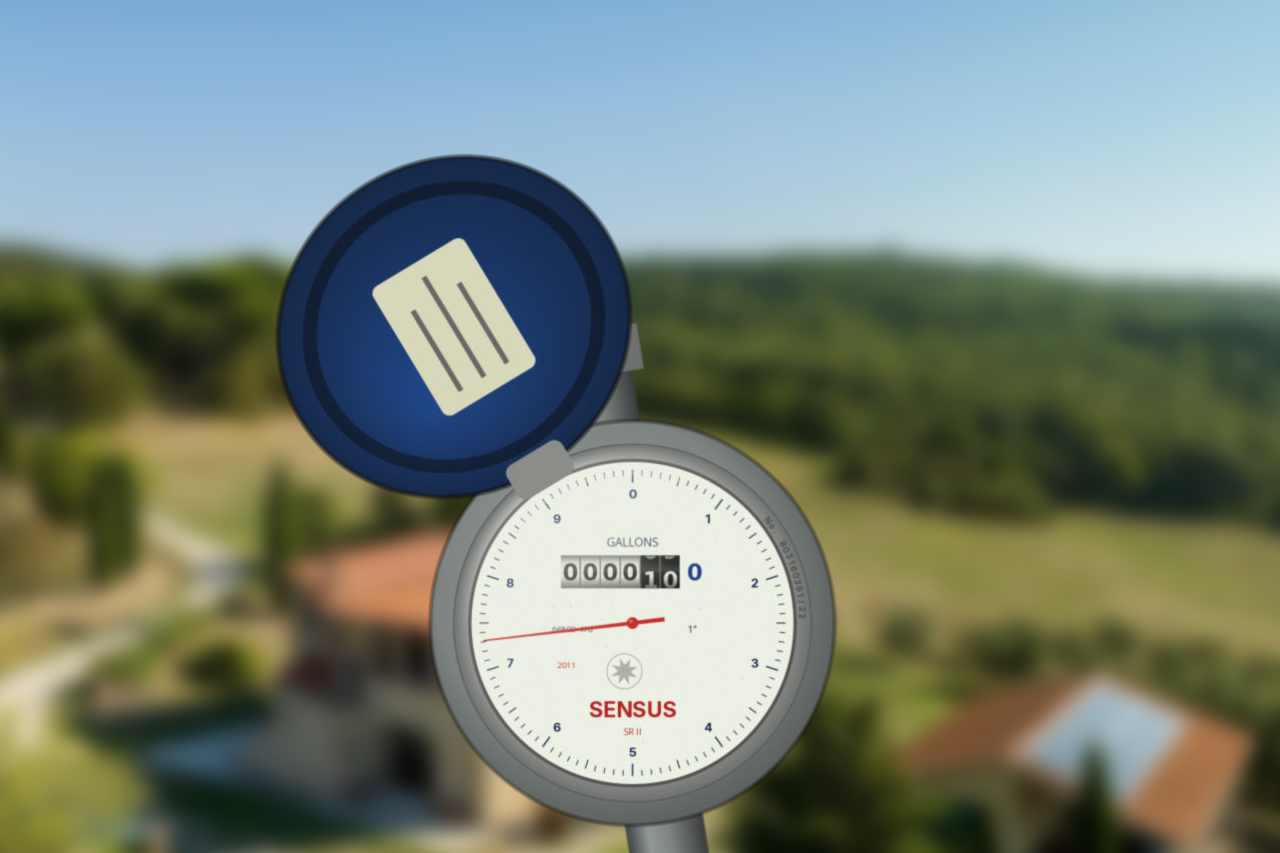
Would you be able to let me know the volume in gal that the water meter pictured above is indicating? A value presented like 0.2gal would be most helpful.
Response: 97.3gal
